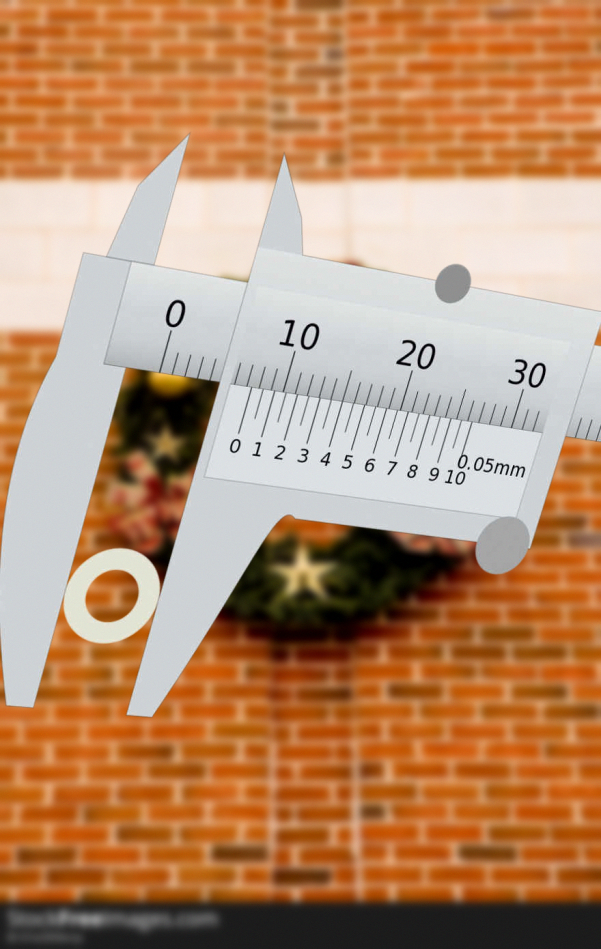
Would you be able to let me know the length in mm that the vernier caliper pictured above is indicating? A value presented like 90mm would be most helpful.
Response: 7.4mm
